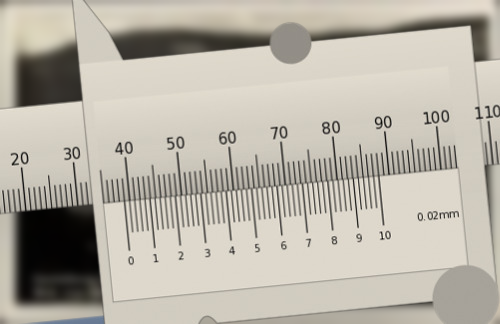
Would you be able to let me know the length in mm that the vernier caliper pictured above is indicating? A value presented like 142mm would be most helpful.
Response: 39.0mm
